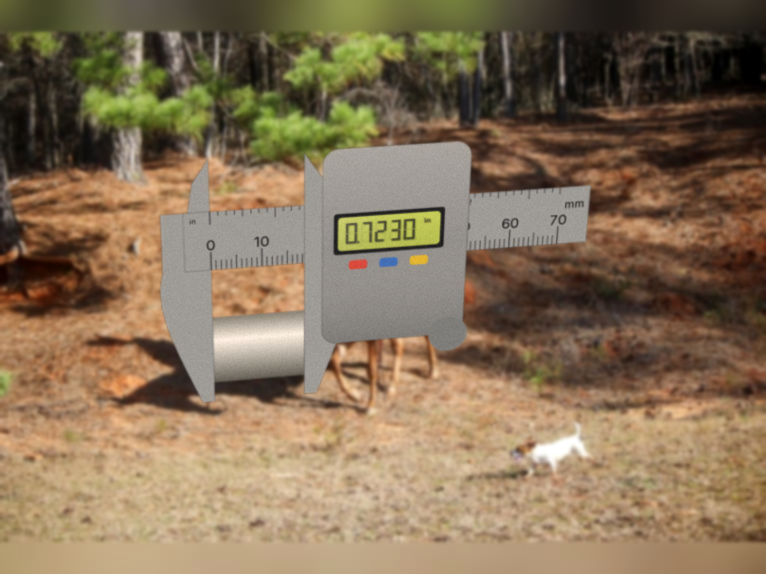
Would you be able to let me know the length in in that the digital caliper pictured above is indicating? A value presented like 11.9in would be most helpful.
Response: 0.7230in
